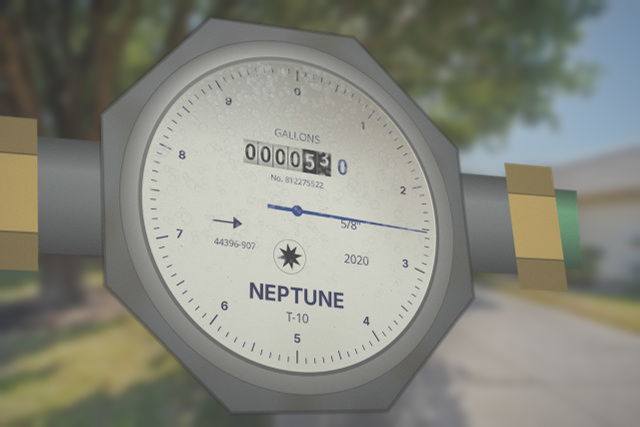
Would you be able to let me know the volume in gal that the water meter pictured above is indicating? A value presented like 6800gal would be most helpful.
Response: 532.5gal
